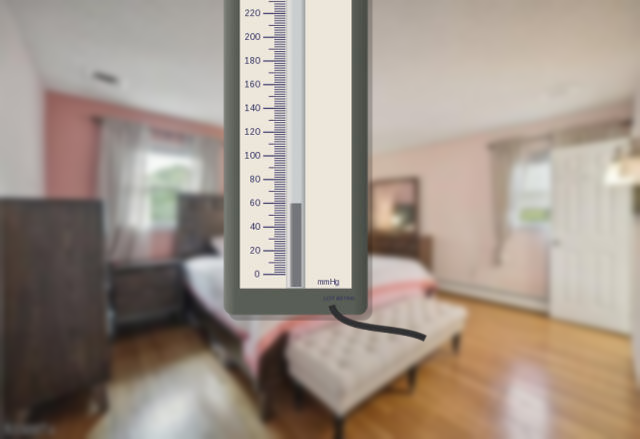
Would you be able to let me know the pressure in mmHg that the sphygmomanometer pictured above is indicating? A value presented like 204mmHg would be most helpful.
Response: 60mmHg
